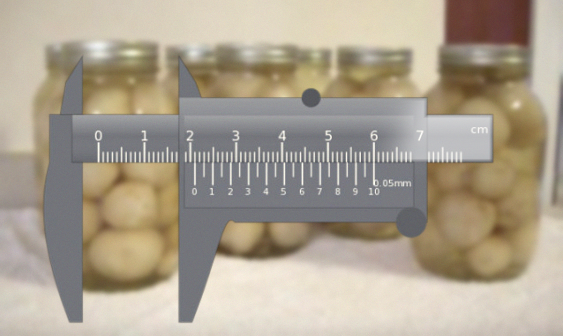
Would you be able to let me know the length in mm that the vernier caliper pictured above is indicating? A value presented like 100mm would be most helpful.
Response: 21.0mm
